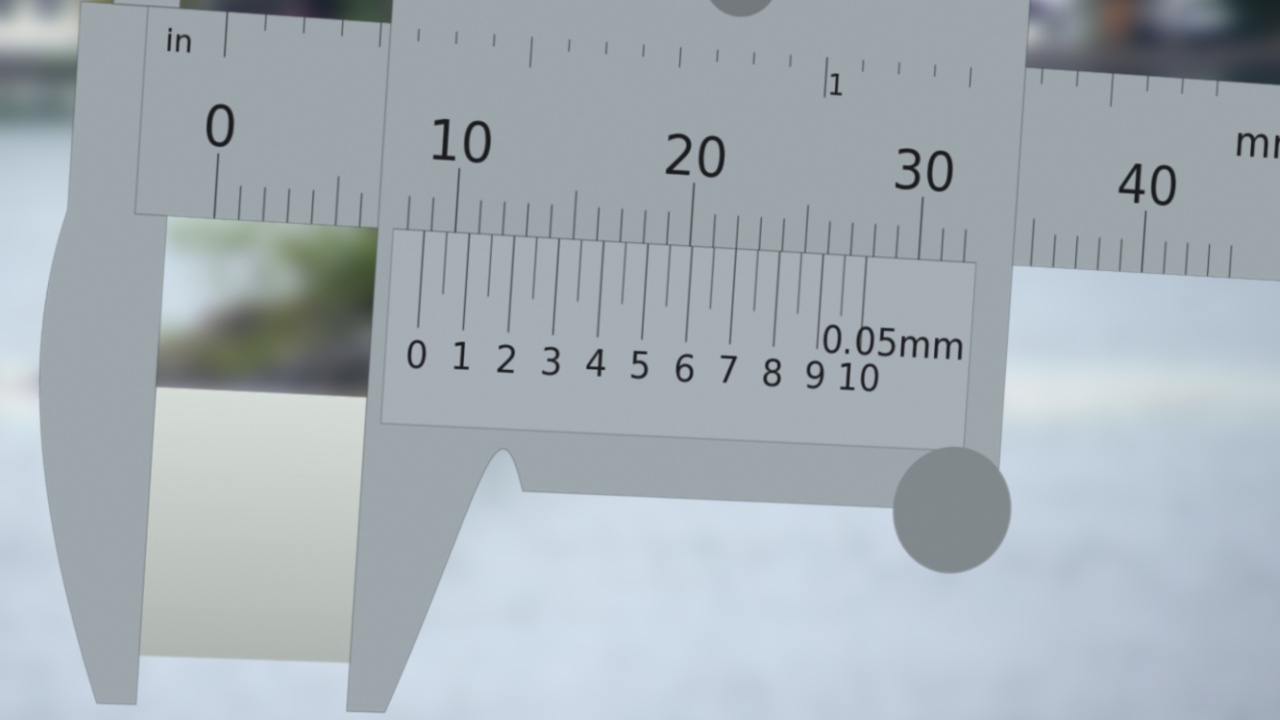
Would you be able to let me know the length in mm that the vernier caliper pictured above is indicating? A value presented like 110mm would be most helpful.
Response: 8.7mm
